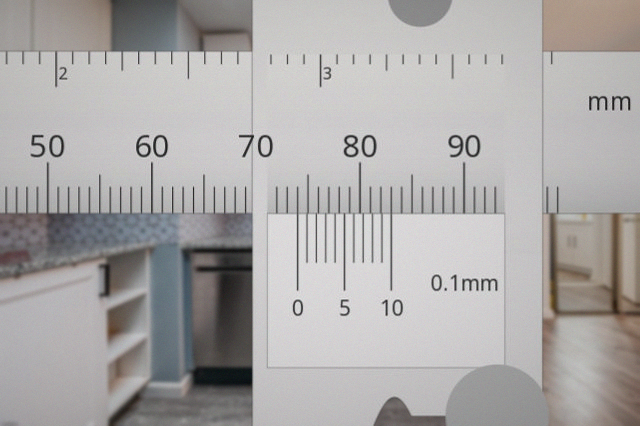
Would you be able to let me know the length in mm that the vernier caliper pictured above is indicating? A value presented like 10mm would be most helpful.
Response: 74.0mm
